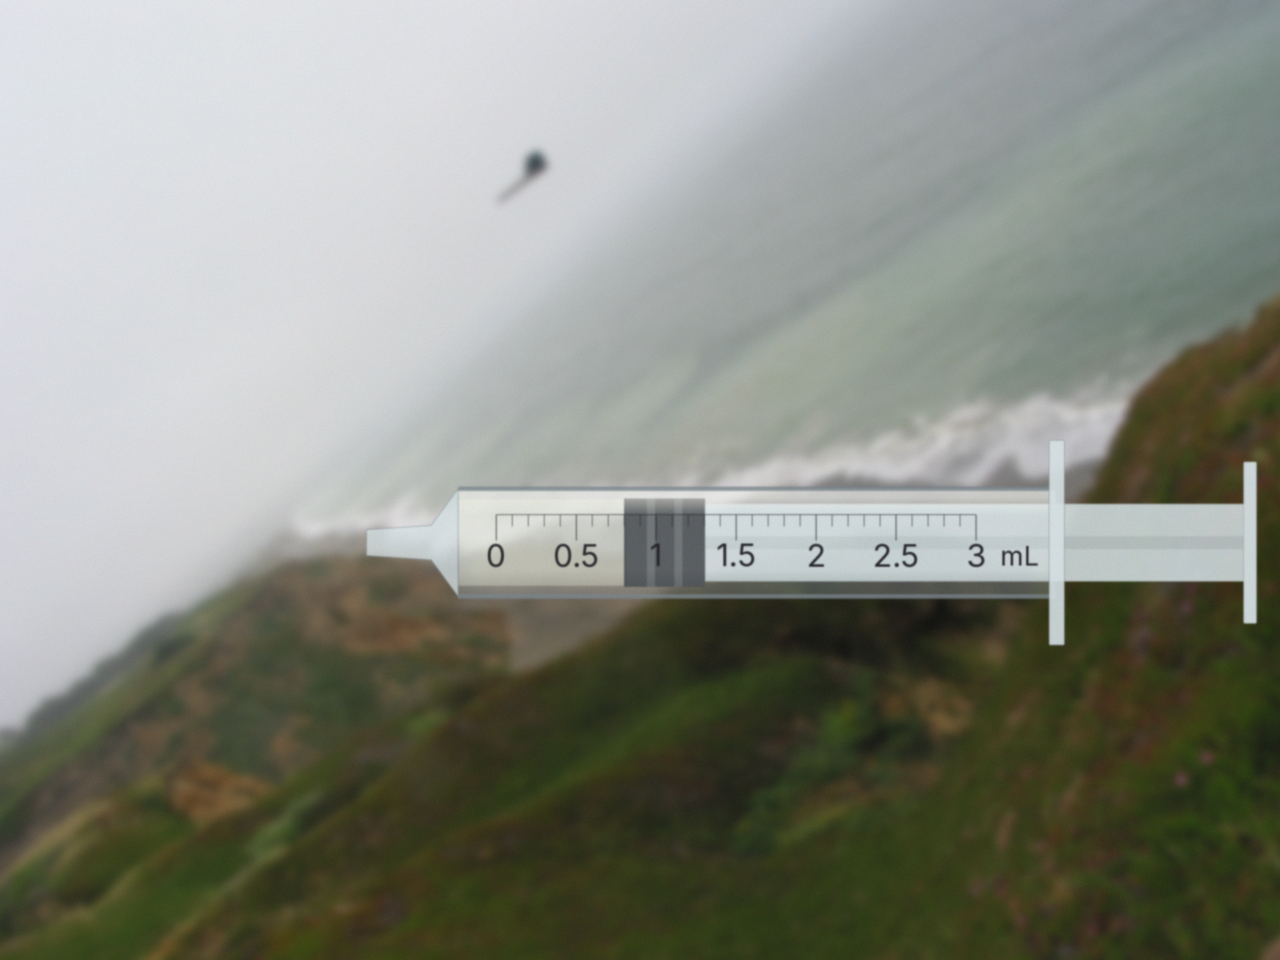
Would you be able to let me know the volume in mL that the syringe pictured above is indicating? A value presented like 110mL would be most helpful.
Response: 0.8mL
